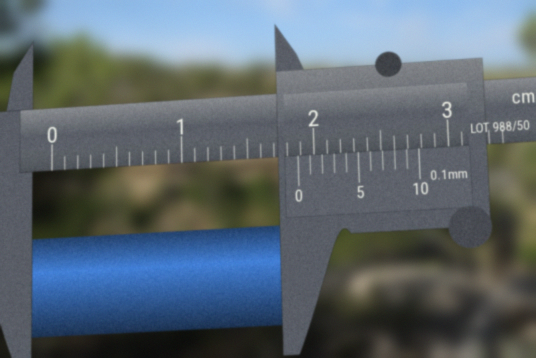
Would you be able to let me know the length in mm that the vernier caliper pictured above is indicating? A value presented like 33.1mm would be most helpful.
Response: 18.8mm
